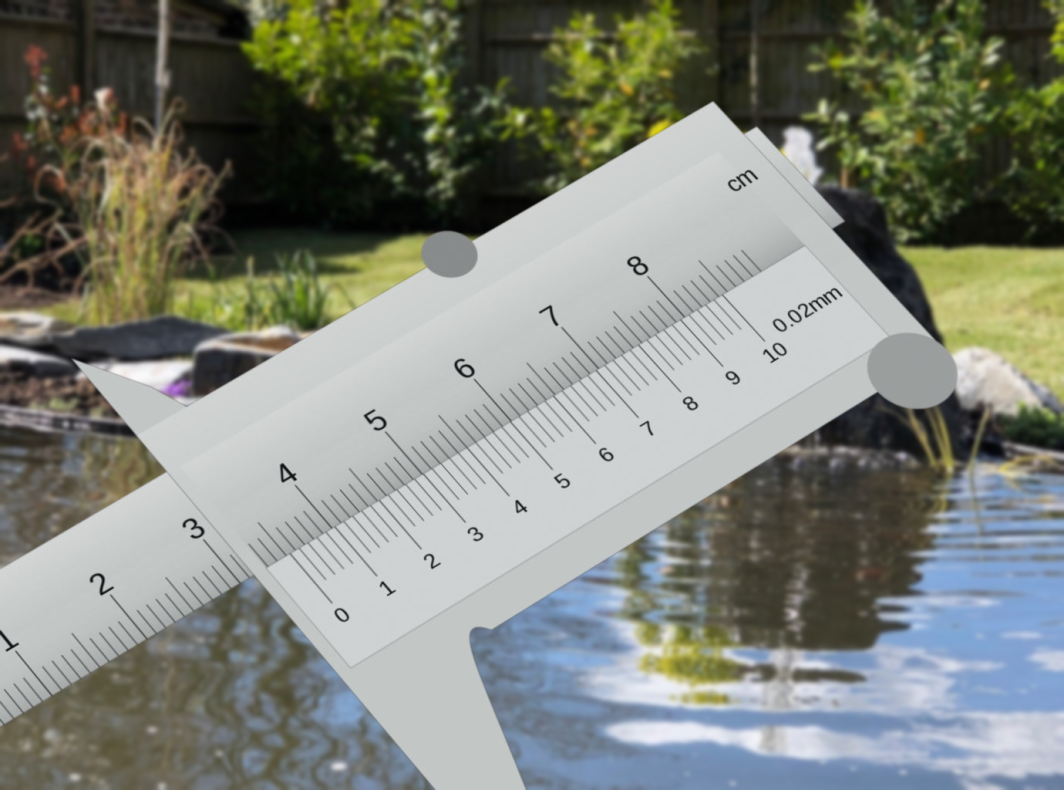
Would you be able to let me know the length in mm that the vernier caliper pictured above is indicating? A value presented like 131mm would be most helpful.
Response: 35.4mm
